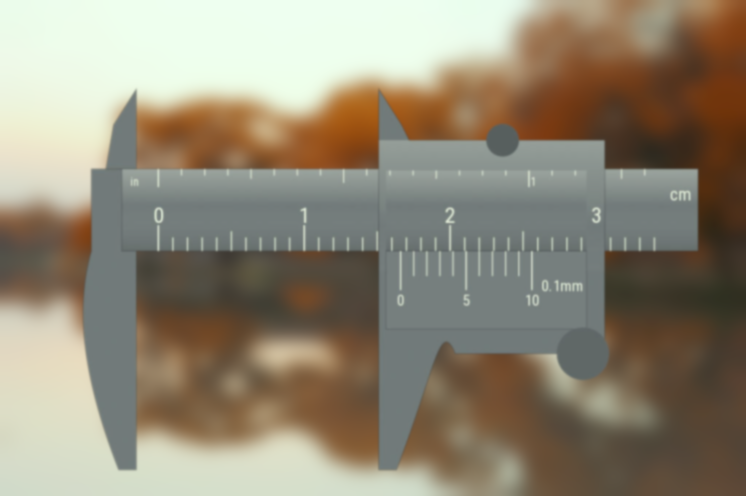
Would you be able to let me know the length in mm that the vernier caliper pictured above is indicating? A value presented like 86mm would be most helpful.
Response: 16.6mm
